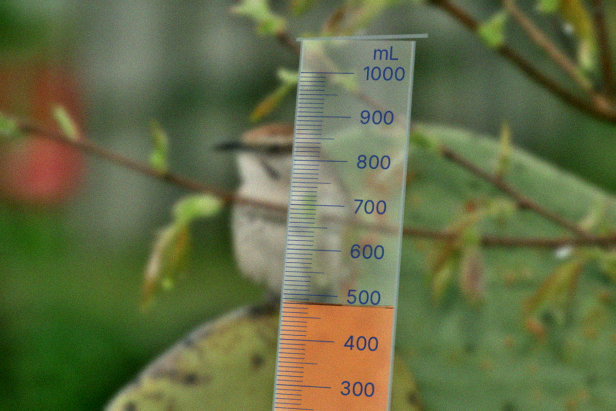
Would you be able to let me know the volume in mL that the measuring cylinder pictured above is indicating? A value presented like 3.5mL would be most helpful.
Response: 480mL
